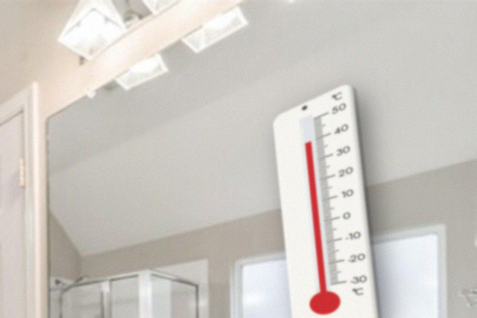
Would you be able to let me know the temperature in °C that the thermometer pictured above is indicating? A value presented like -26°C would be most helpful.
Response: 40°C
